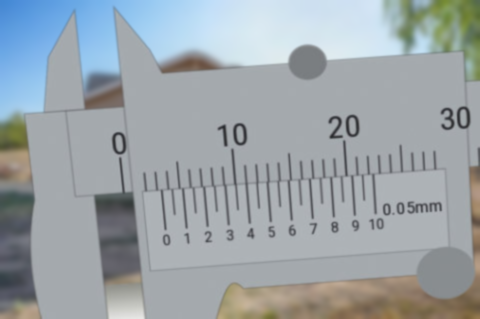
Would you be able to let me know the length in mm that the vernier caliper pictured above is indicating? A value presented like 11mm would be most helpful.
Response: 3.4mm
